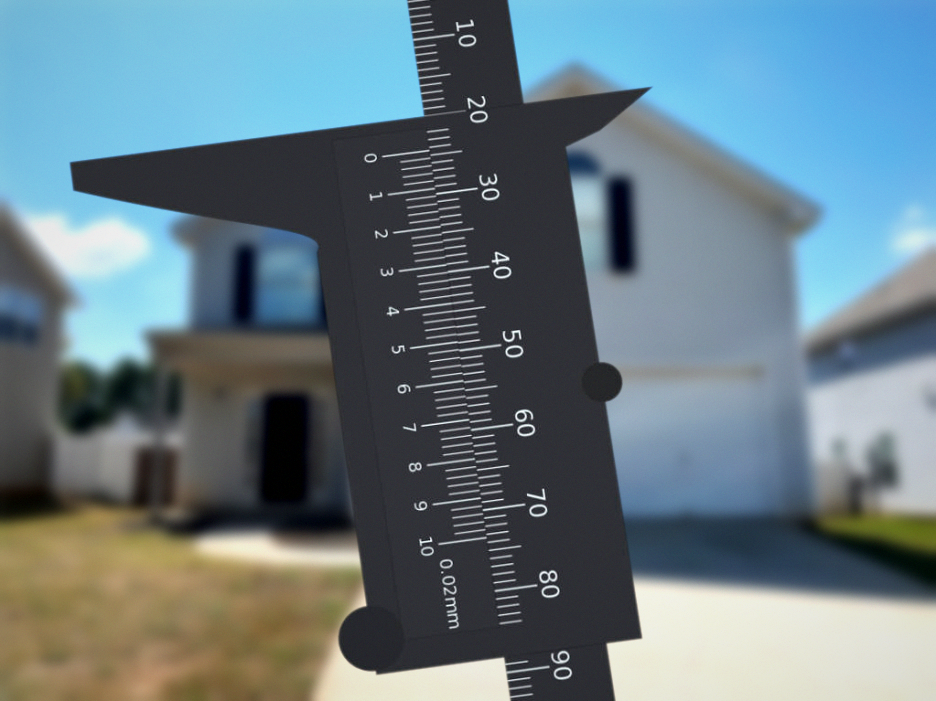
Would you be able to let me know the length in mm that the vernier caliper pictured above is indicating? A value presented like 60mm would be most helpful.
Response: 24.4mm
